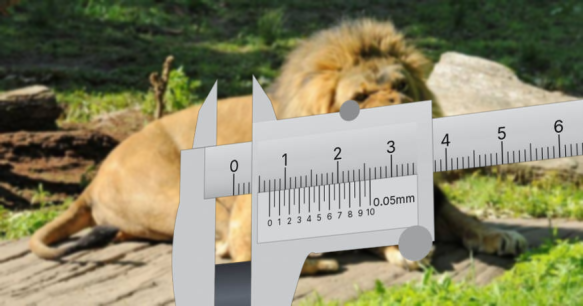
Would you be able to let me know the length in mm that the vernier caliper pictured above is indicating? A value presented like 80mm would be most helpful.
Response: 7.0mm
